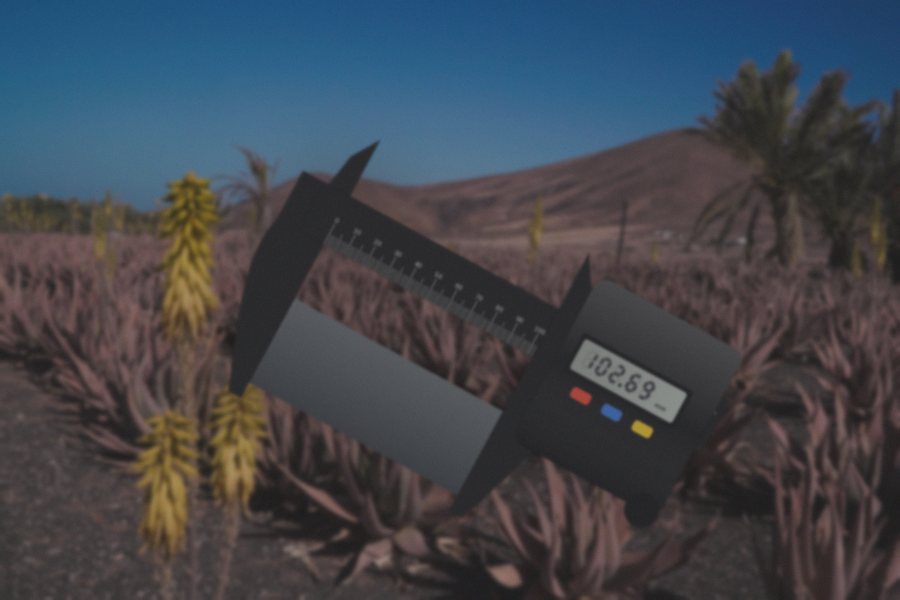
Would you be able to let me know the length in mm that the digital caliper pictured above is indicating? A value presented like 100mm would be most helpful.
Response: 102.69mm
